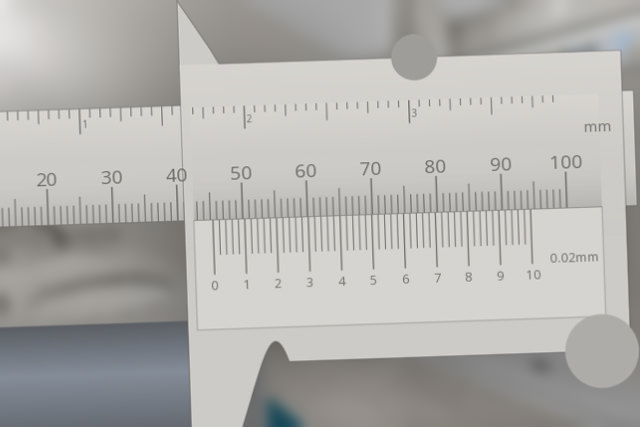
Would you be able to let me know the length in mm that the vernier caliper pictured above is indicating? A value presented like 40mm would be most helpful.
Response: 45.4mm
